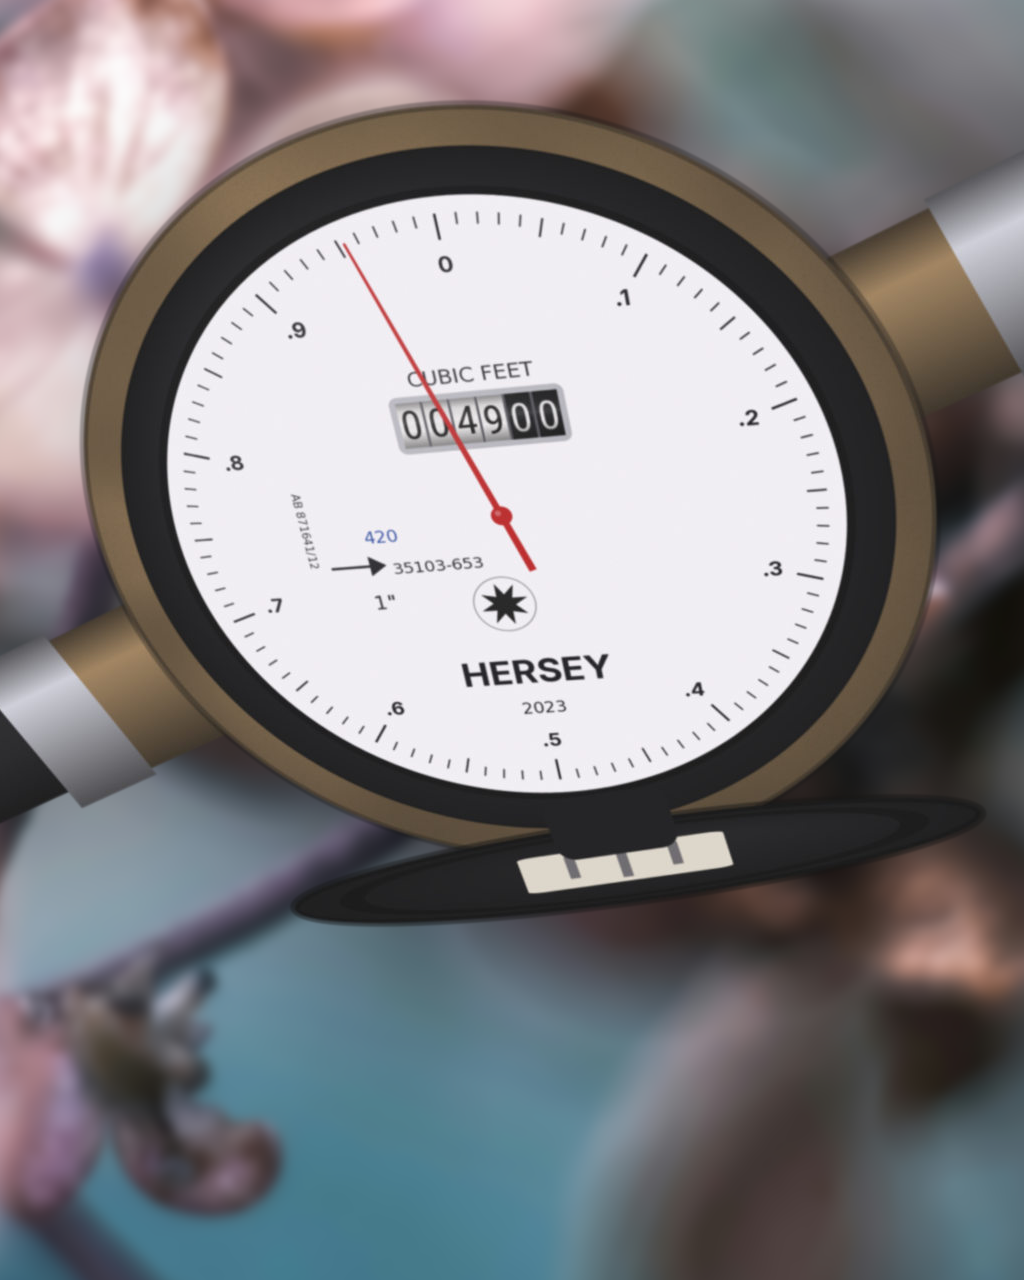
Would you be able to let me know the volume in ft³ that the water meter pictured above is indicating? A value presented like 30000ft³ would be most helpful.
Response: 4899.95ft³
